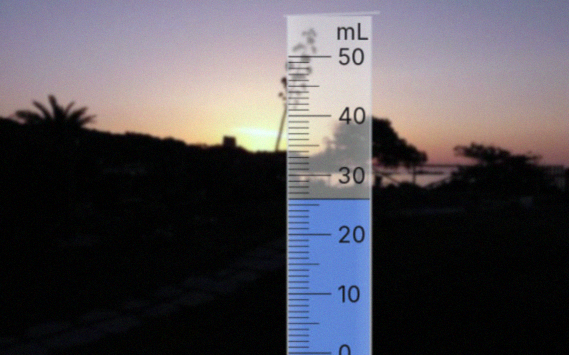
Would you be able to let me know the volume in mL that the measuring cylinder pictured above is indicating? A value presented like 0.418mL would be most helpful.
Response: 26mL
